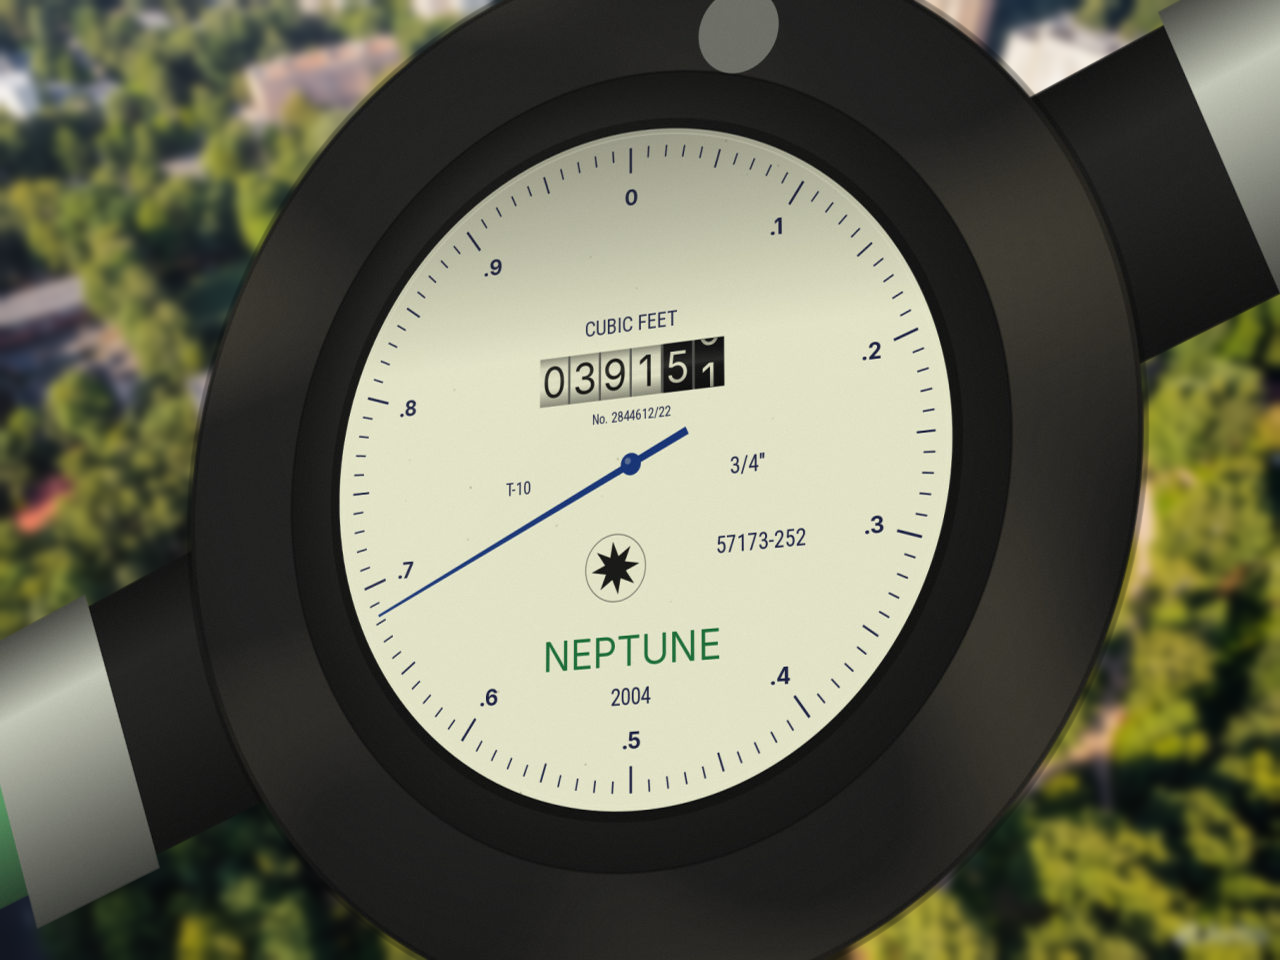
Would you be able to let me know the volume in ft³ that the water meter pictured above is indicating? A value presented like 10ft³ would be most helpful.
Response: 39150.68ft³
